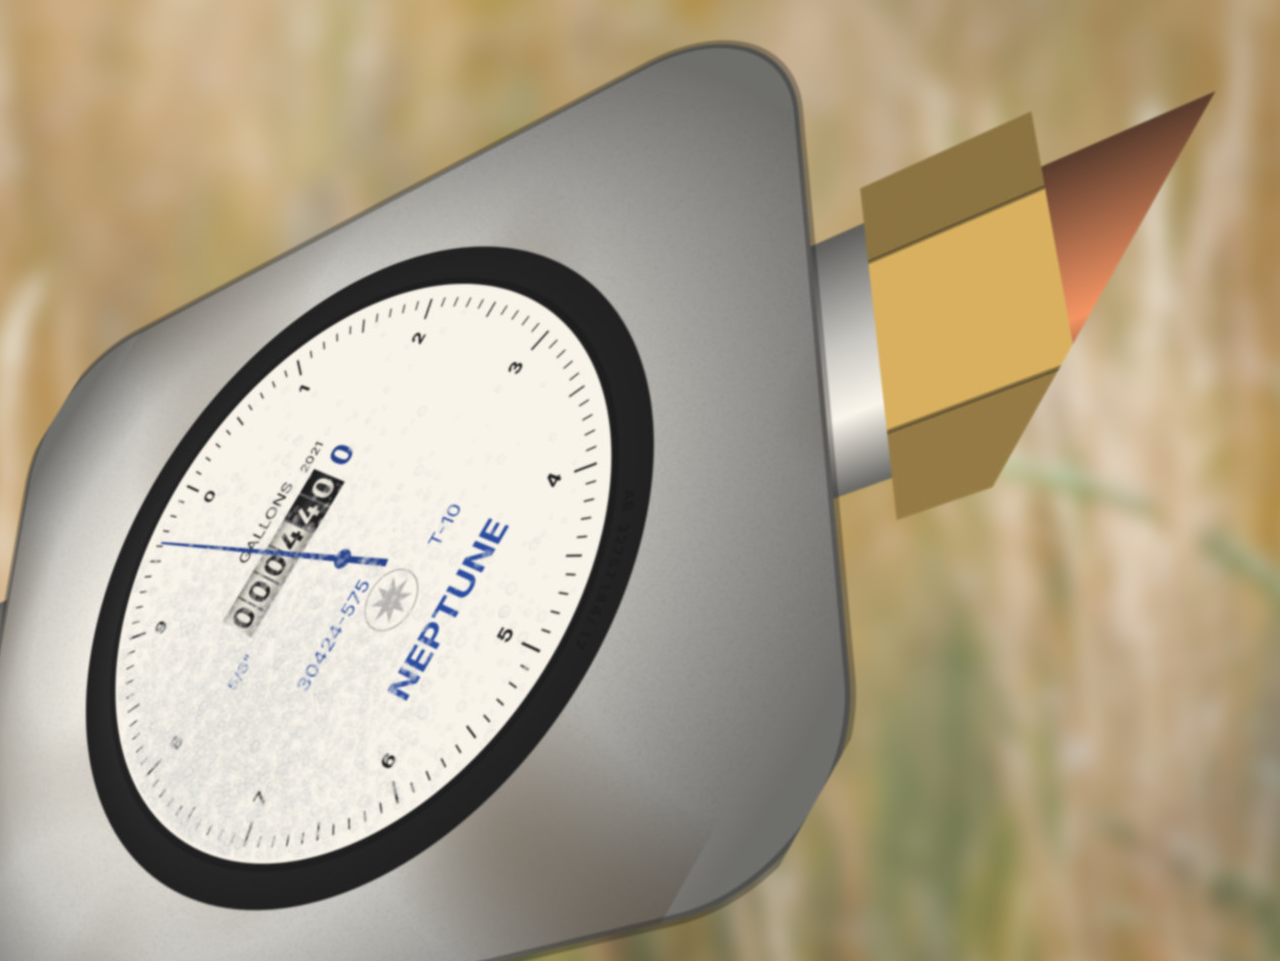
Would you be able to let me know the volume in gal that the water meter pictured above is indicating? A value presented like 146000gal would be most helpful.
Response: 4399.6gal
